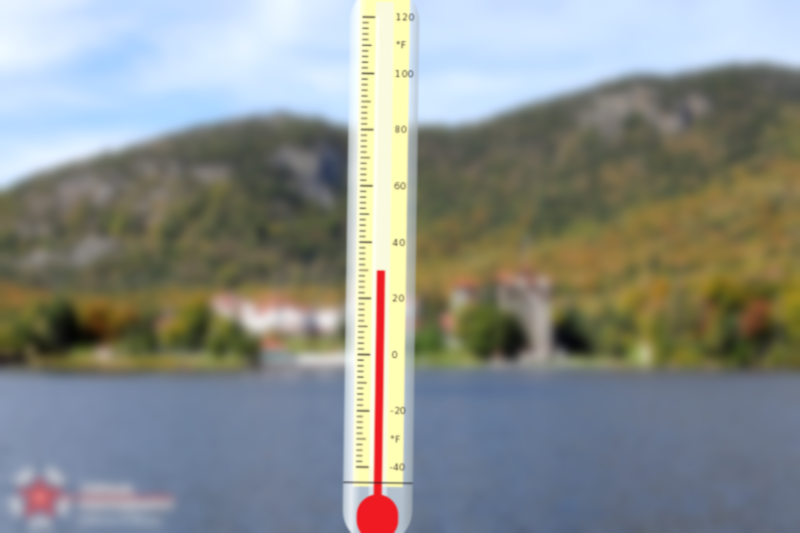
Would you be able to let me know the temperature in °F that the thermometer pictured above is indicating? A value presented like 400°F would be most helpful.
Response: 30°F
